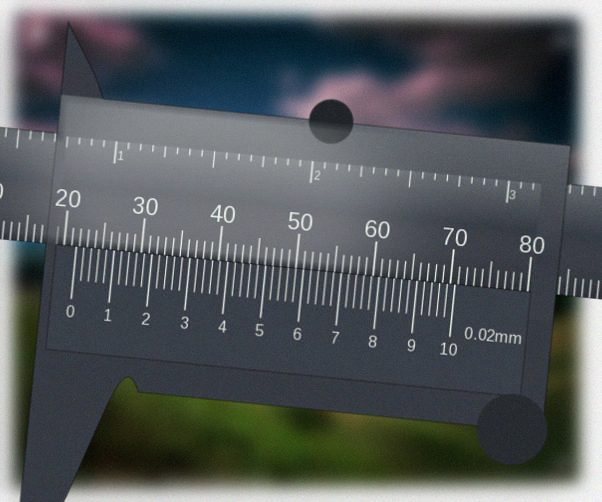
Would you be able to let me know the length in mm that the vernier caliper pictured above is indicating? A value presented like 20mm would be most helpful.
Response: 21.6mm
